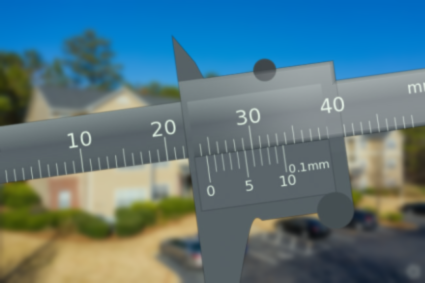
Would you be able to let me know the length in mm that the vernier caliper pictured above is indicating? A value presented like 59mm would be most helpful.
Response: 24.6mm
